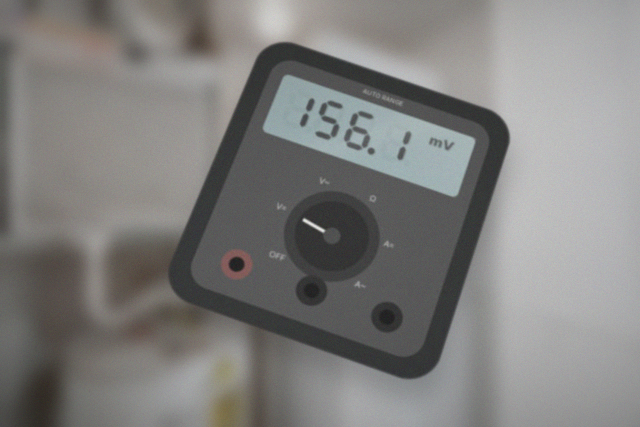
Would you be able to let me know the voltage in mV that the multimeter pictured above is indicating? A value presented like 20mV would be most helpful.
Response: 156.1mV
